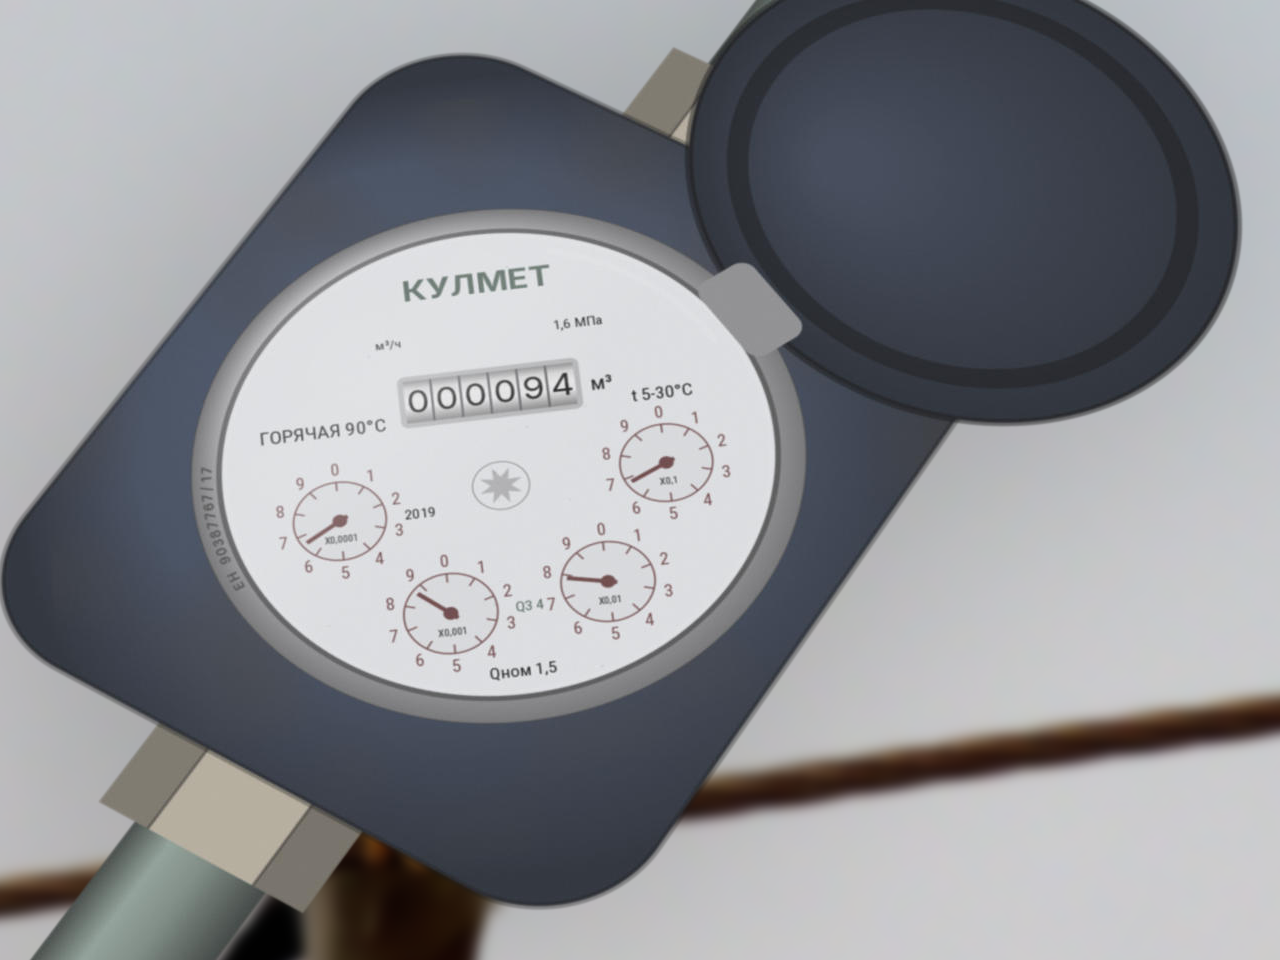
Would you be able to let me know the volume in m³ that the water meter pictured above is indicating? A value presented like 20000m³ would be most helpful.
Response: 94.6786m³
